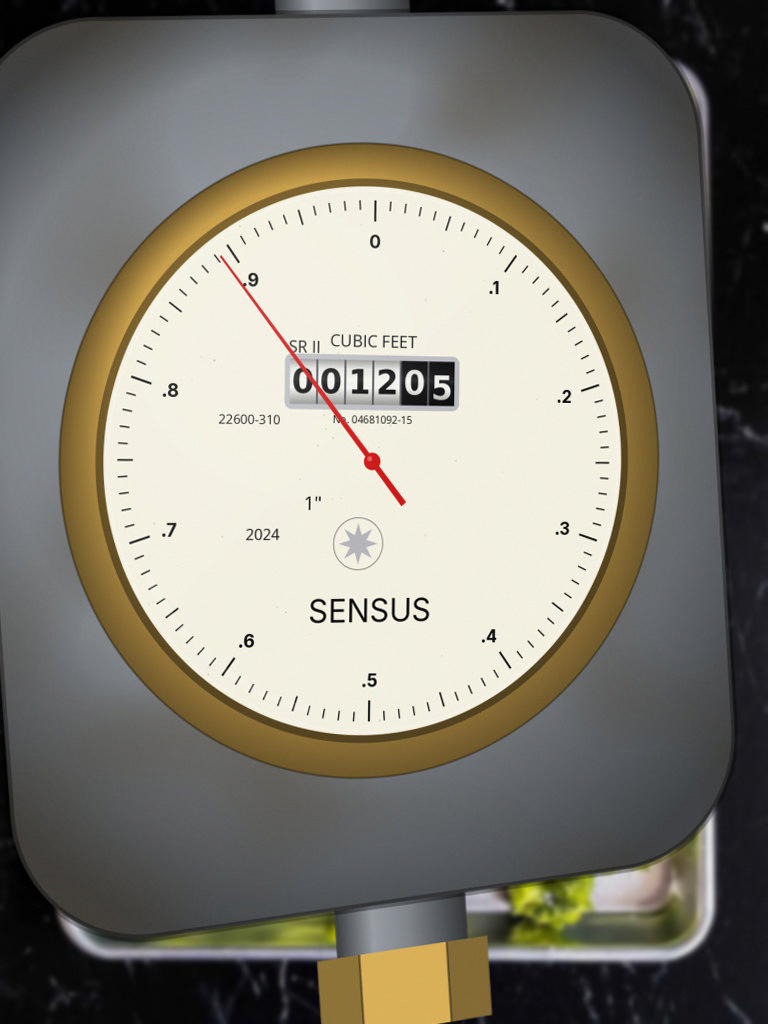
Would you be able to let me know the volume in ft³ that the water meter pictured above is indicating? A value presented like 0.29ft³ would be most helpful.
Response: 1204.89ft³
